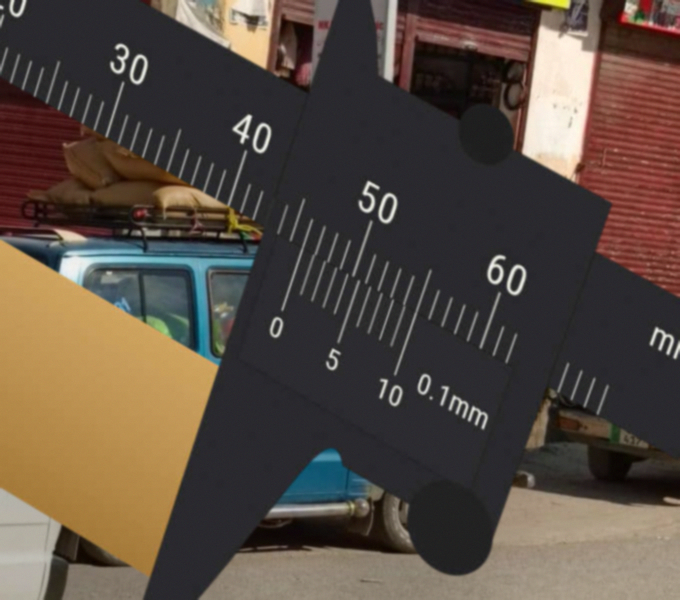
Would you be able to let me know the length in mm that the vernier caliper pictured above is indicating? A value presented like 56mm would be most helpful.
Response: 46.0mm
